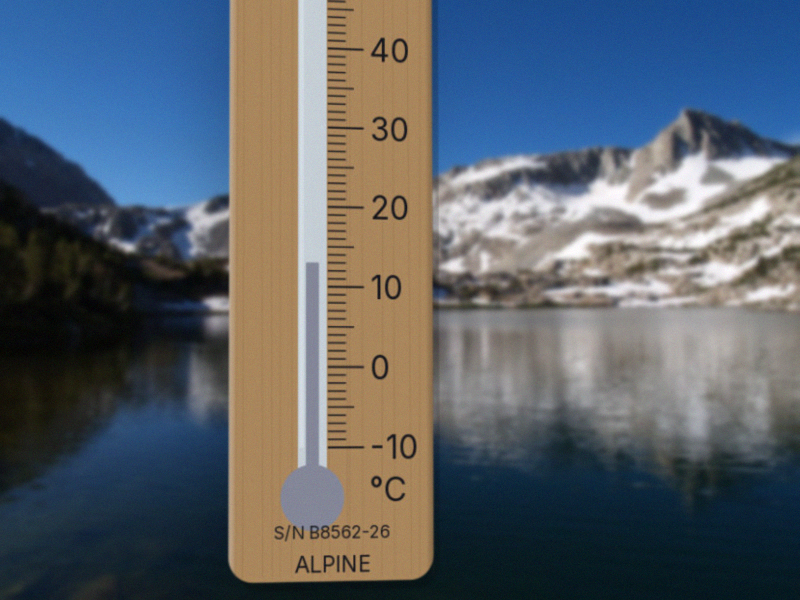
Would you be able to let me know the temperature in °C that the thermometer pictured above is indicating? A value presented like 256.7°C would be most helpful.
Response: 13°C
